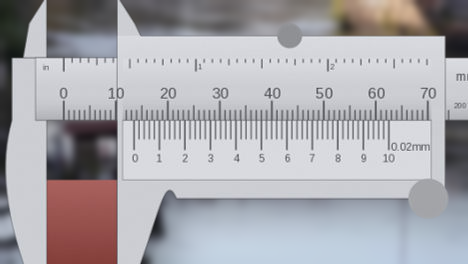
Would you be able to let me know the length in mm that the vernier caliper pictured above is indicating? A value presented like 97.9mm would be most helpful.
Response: 13.5mm
